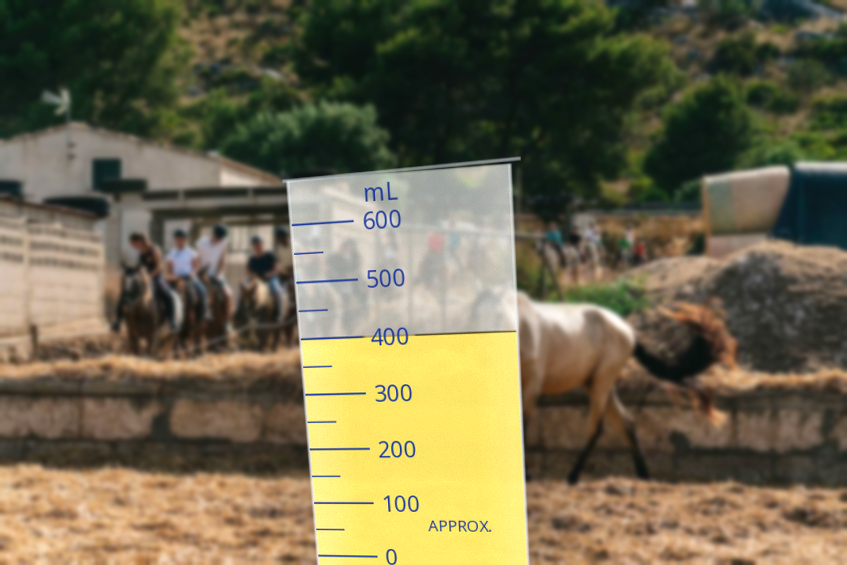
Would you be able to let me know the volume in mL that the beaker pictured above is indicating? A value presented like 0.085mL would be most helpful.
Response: 400mL
